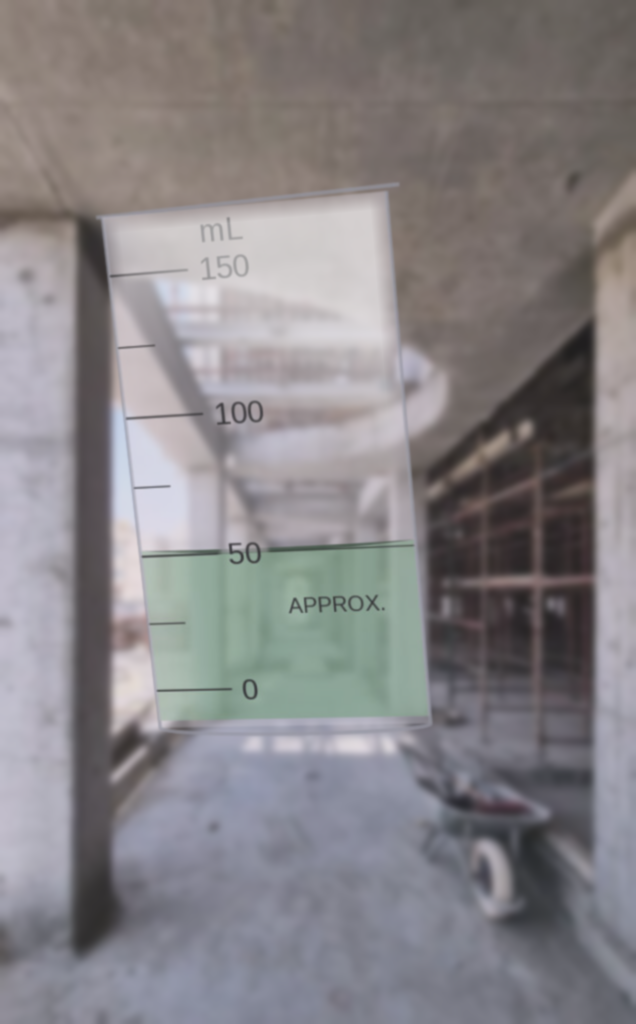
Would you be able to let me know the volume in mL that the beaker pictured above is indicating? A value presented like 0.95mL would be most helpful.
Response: 50mL
